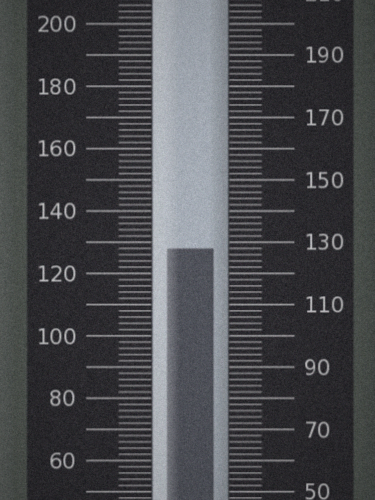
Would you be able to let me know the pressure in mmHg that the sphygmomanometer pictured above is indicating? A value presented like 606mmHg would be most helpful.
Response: 128mmHg
